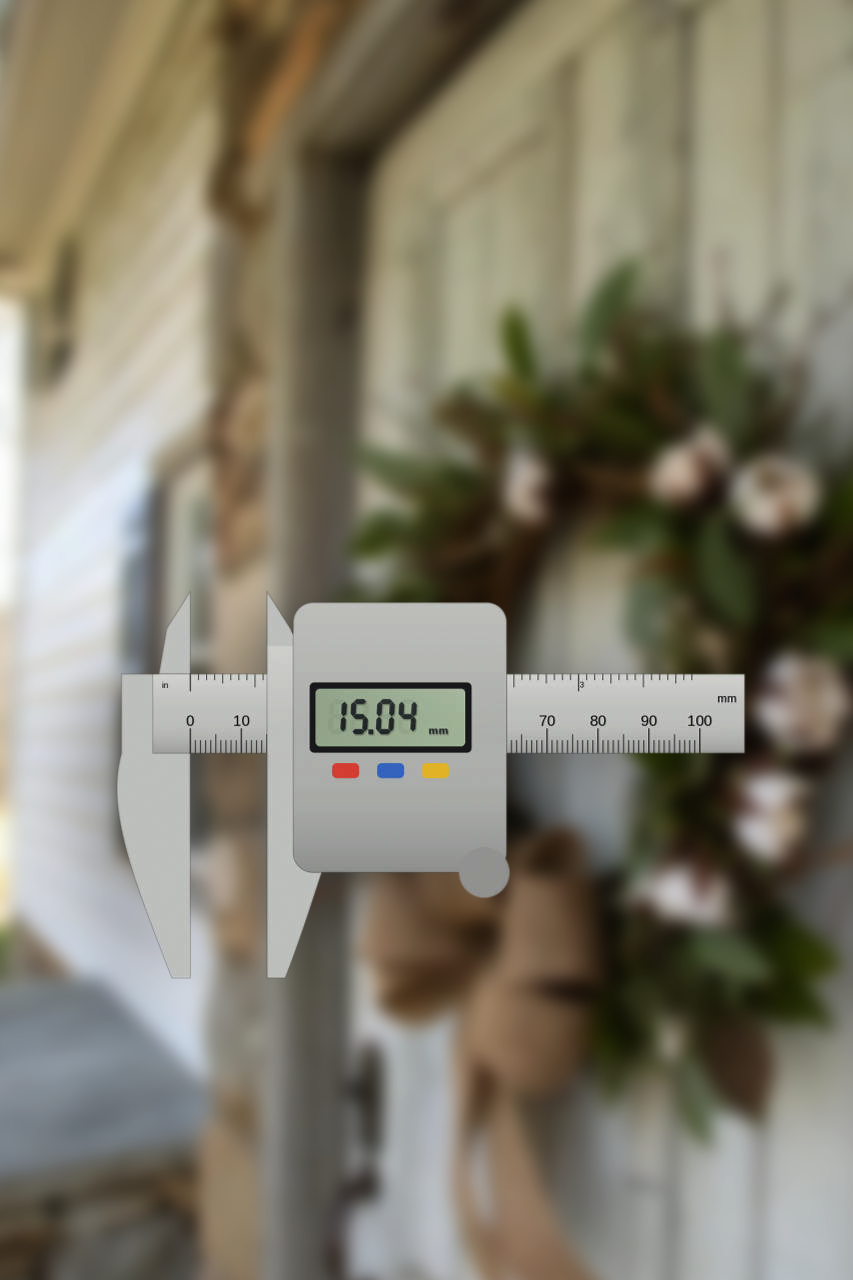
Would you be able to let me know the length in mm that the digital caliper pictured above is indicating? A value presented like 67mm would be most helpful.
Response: 15.04mm
